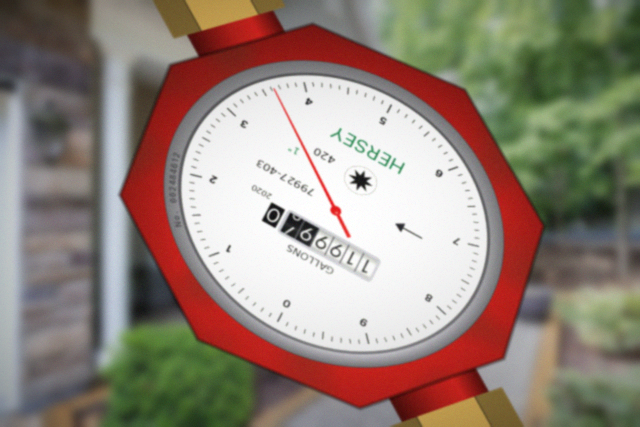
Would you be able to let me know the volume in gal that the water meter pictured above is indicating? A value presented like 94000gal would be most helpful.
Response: 1199973.6gal
